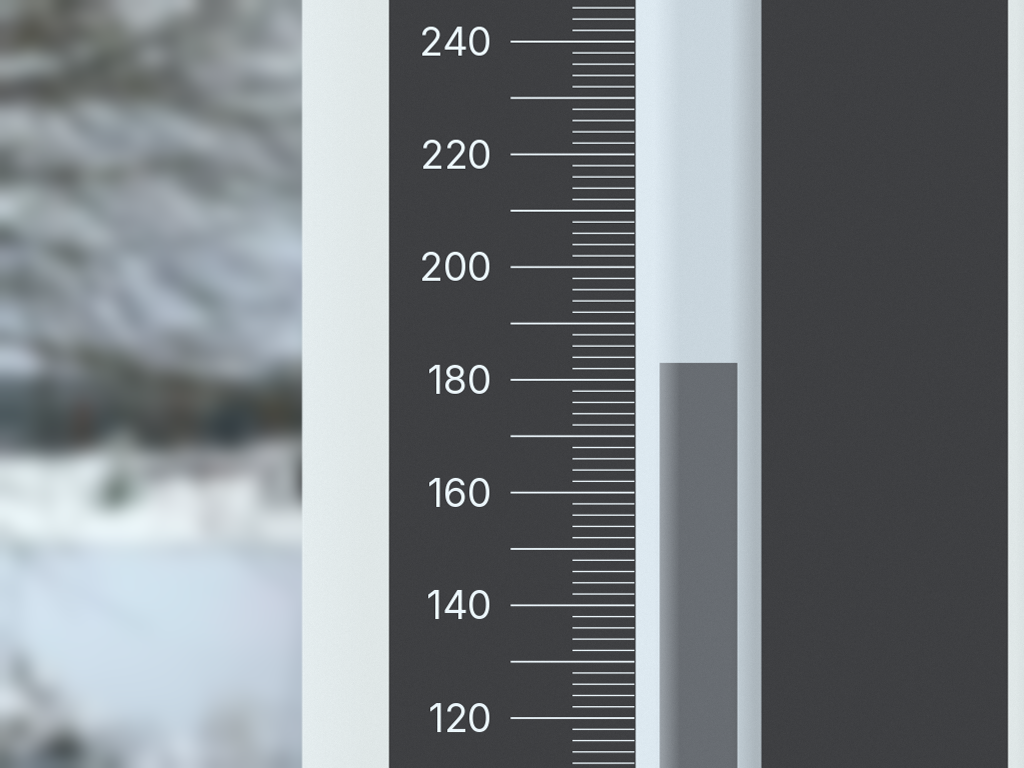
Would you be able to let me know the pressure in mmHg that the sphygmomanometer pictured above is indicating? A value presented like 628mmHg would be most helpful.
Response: 183mmHg
